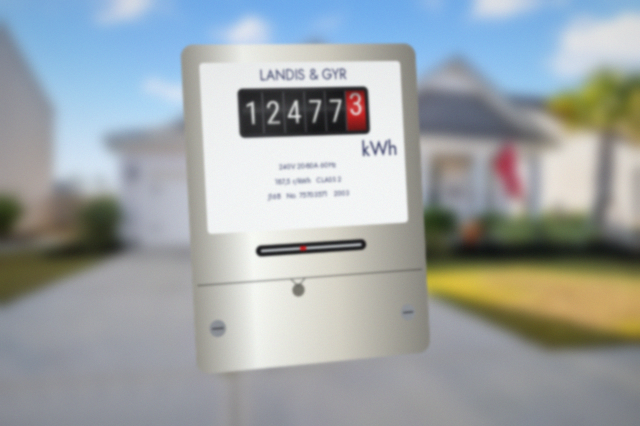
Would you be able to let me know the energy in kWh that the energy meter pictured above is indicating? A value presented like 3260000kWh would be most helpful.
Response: 12477.3kWh
